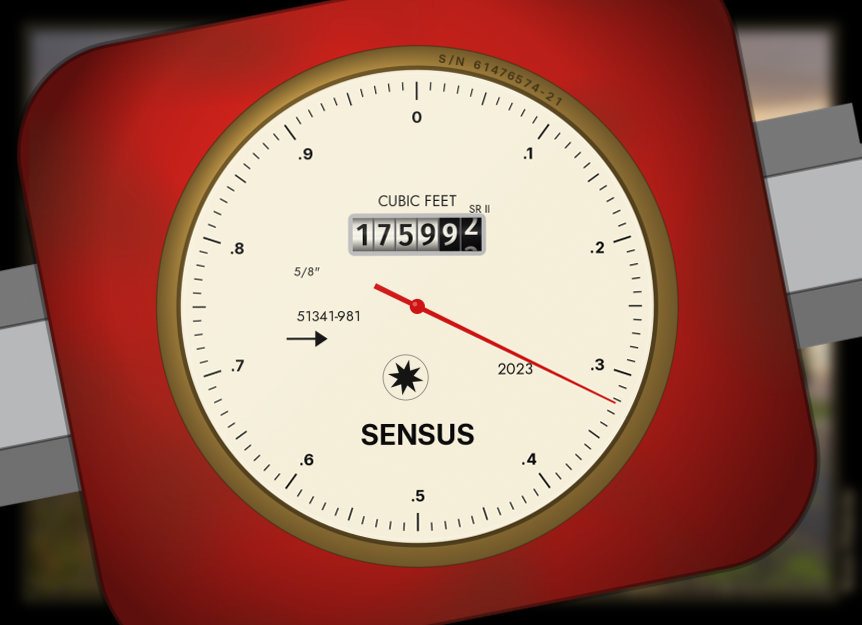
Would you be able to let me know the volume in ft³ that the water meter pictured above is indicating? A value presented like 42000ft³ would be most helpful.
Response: 175992.32ft³
